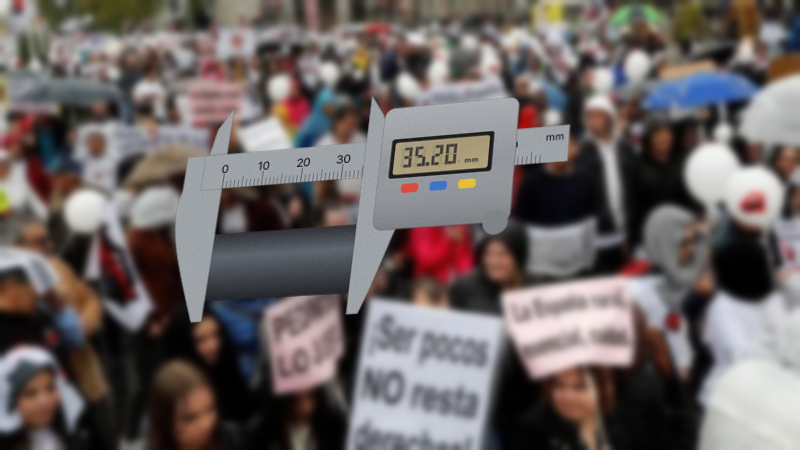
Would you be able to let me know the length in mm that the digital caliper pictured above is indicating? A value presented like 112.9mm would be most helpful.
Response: 35.20mm
